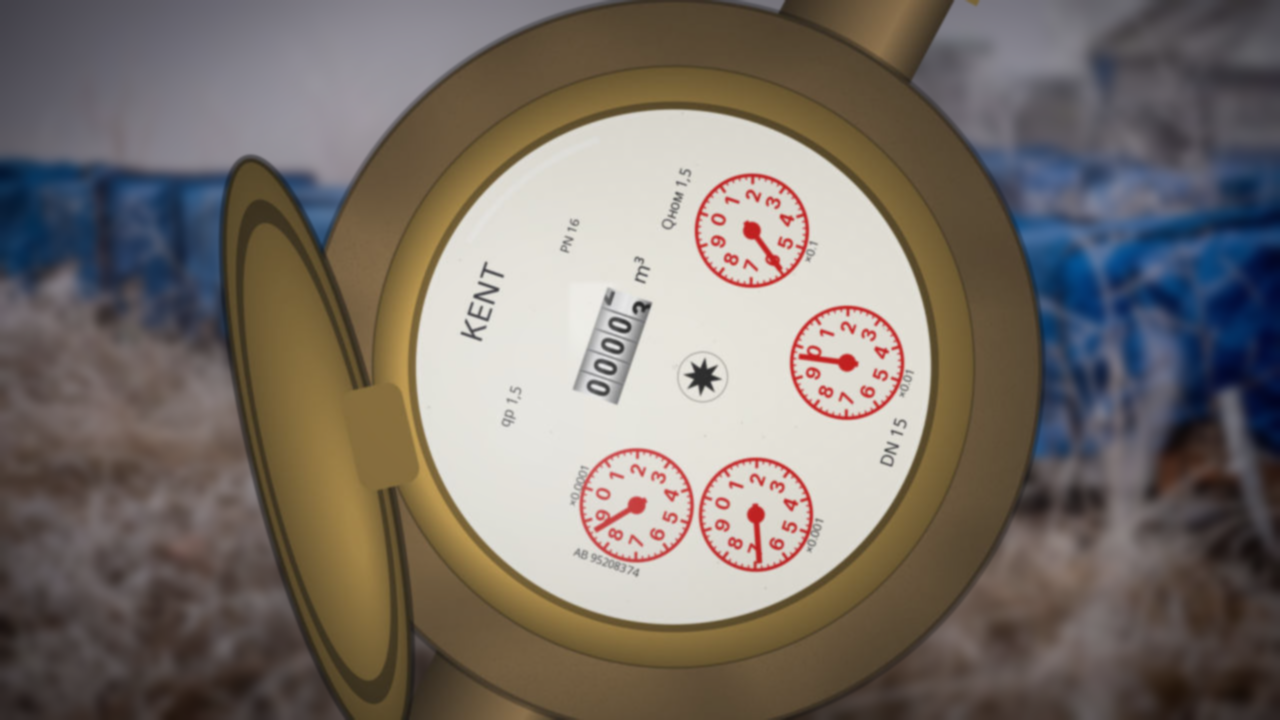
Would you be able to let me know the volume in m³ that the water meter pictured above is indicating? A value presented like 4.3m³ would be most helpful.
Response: 2.5968m³
